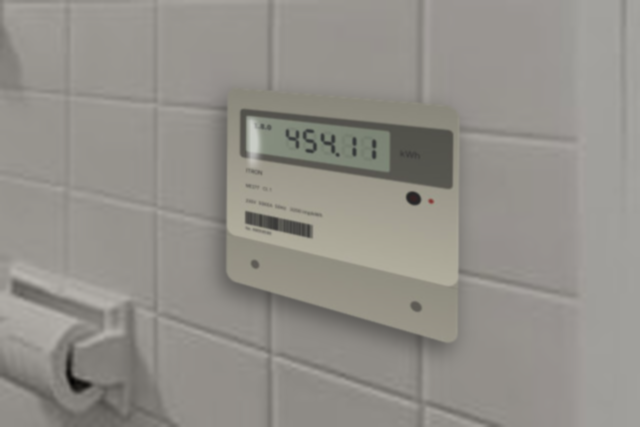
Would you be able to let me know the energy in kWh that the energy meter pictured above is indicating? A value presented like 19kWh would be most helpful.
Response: 454.11kWh
